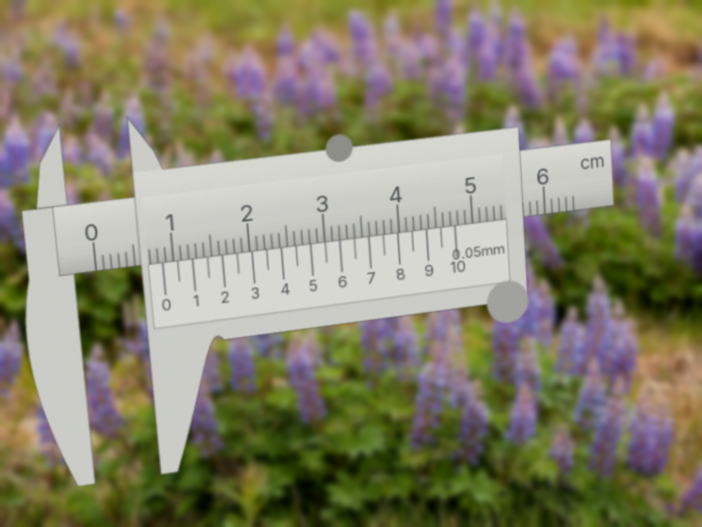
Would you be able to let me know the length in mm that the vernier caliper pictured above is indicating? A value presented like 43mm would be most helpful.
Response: 8.6mm
